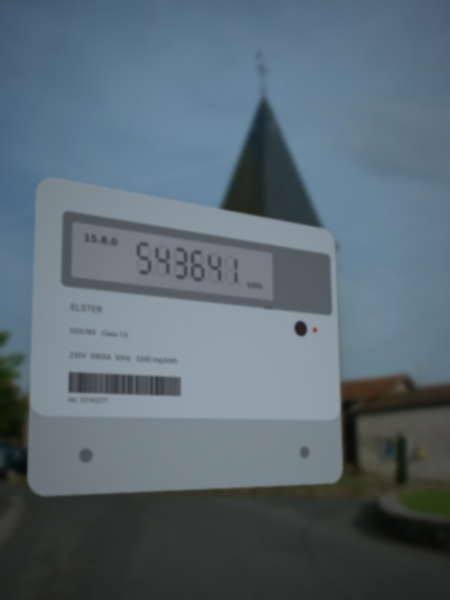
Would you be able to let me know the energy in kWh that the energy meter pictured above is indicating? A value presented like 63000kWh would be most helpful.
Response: 543641kWh
